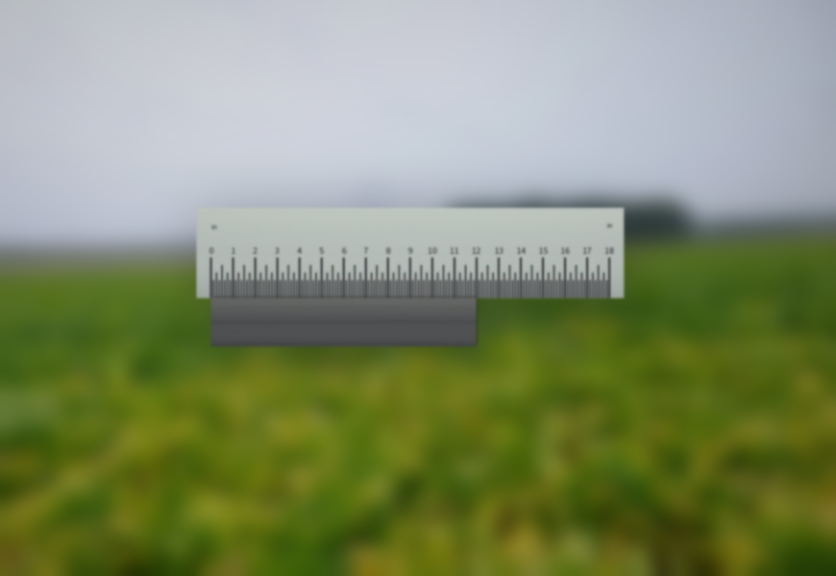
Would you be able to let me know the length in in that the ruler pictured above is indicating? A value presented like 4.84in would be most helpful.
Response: 12in
